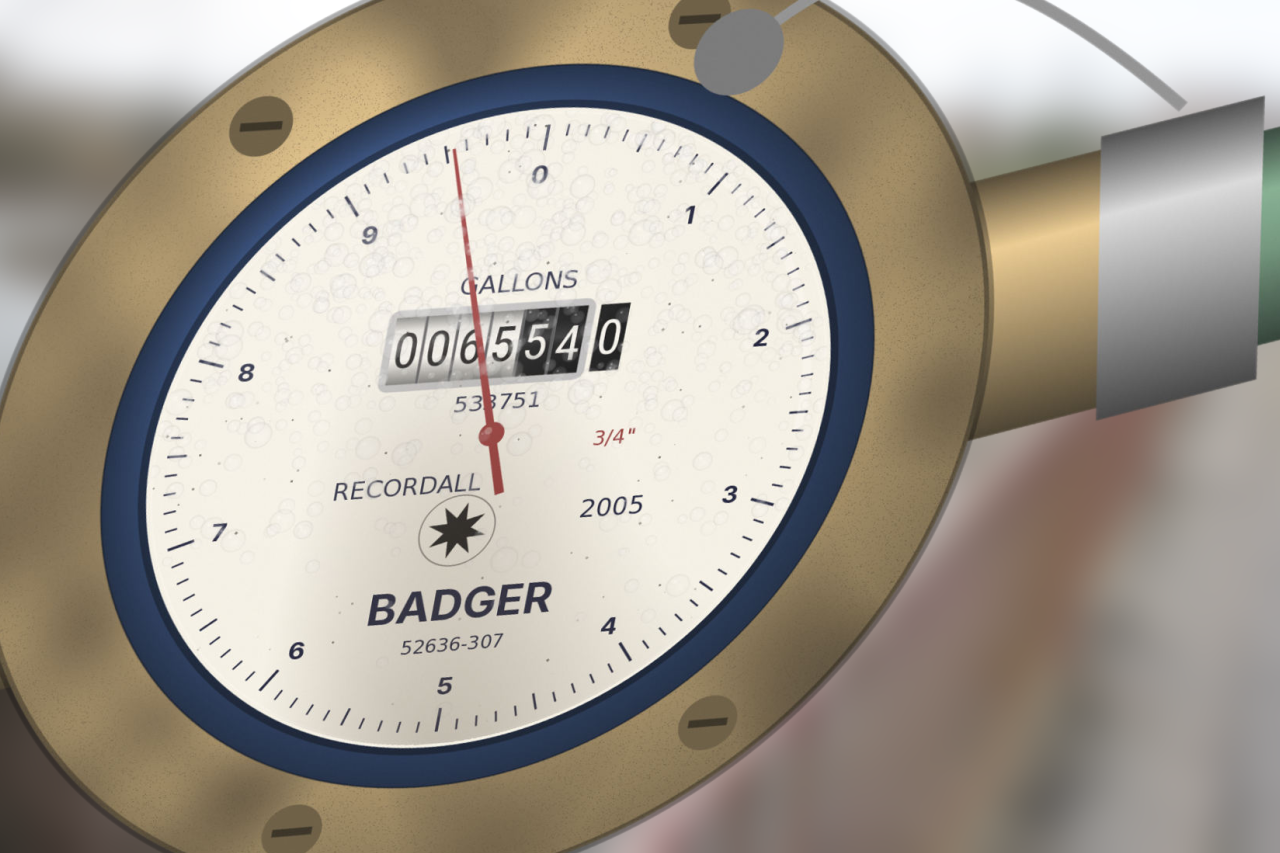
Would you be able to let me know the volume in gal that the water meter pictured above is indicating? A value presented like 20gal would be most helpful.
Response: 65539.5gal
